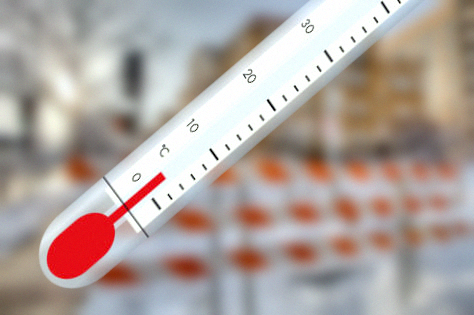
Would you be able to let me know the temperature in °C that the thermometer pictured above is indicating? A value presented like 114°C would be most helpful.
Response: 3°C
